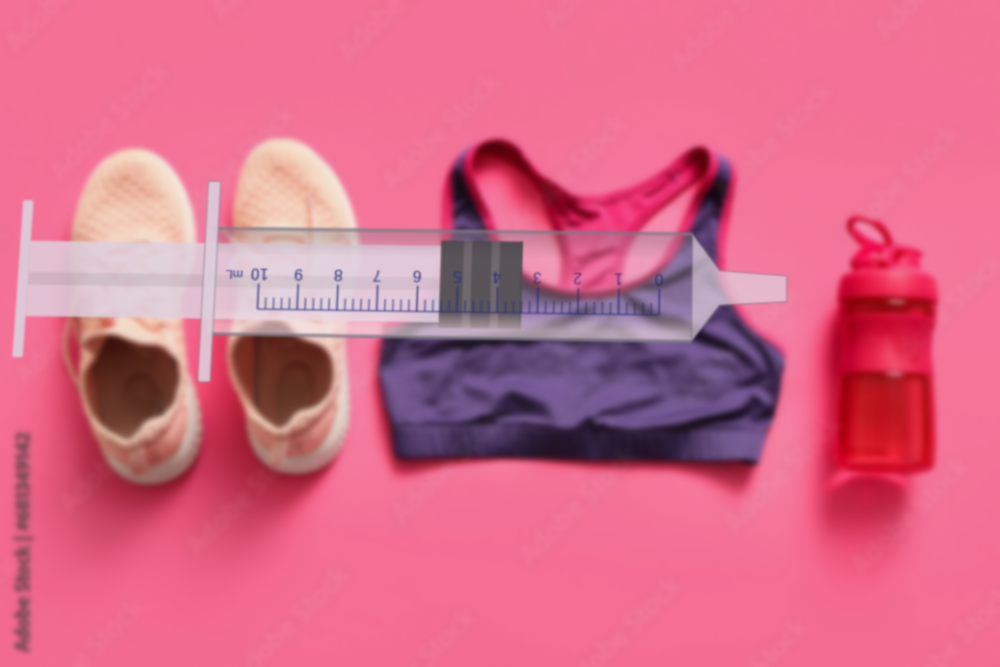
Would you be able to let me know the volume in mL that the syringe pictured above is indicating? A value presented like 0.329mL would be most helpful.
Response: 3.4mL
